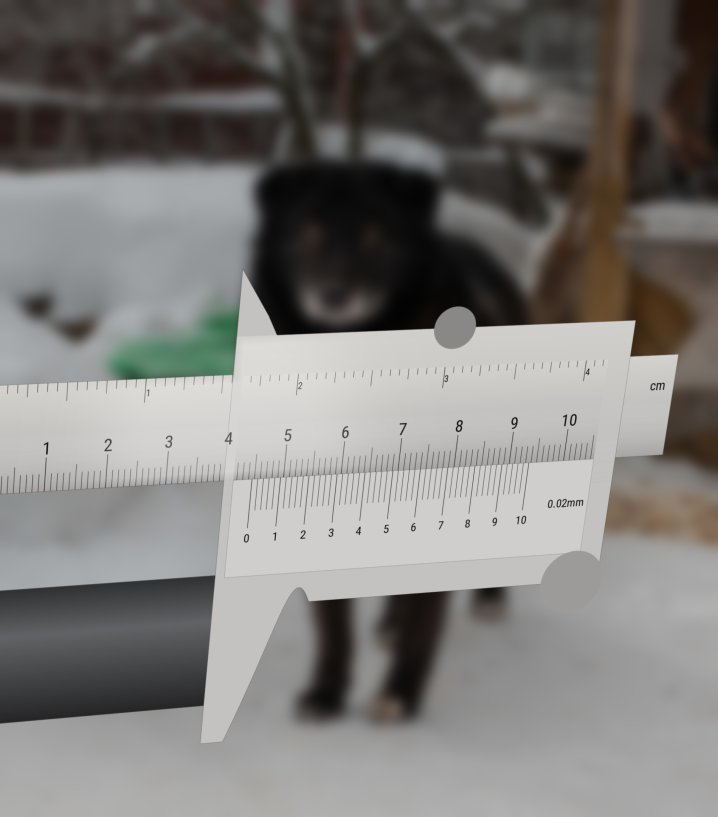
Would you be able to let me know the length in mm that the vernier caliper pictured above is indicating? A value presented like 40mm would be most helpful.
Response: 44.6mm
